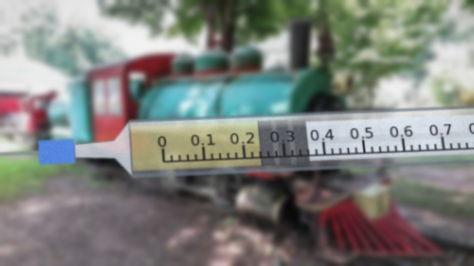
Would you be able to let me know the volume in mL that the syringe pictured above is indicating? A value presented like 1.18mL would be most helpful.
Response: 0.24mL
